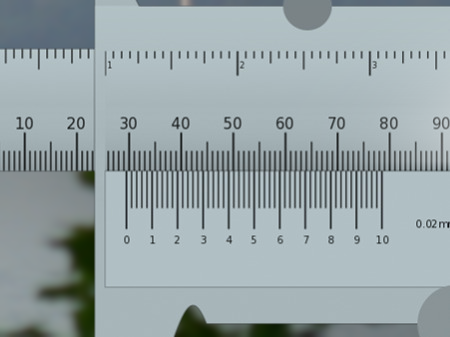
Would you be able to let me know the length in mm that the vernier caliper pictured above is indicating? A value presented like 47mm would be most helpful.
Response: 29.5mm
